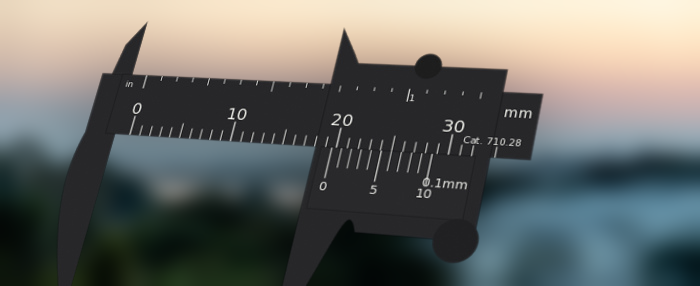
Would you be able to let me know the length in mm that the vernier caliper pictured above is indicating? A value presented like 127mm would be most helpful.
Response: 19.6mm
